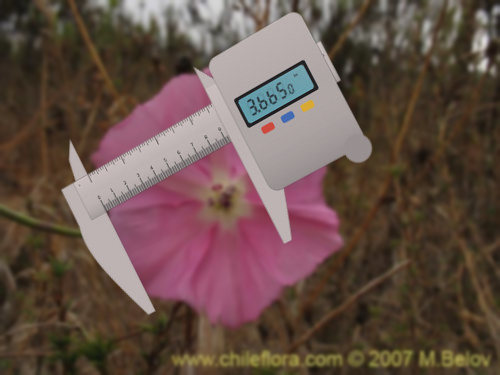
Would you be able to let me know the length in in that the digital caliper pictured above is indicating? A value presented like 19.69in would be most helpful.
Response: 3.6650in
